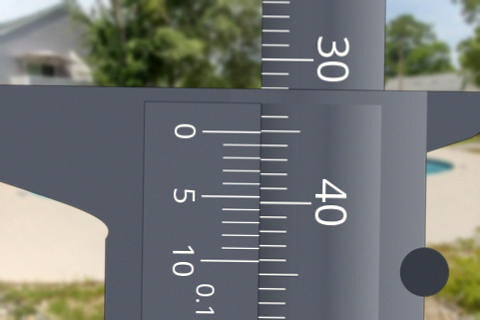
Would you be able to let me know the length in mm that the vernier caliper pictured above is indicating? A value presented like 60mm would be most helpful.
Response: 35.1mm
